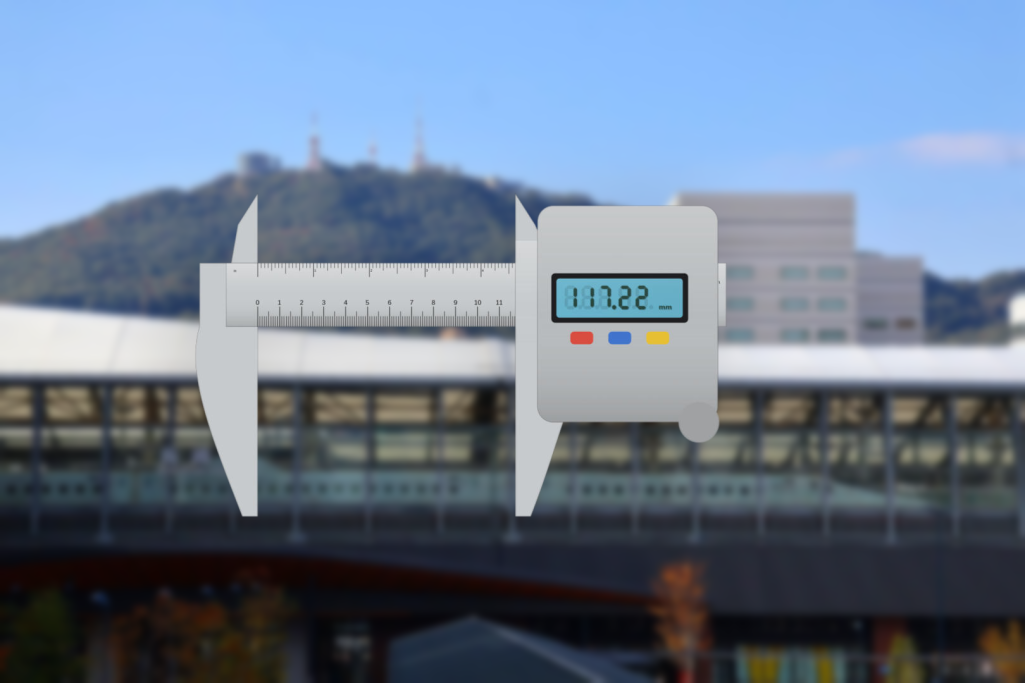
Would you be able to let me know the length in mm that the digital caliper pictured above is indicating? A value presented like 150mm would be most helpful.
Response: 117.22mm
